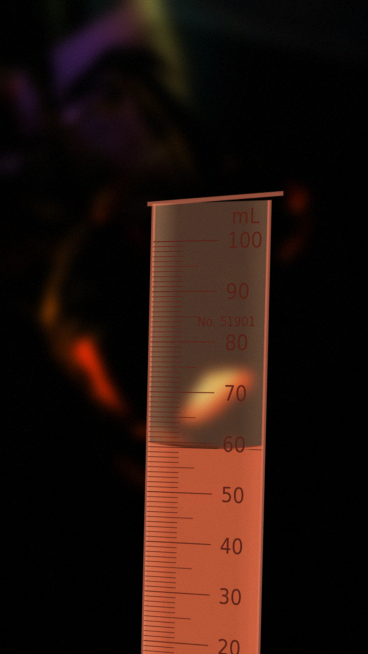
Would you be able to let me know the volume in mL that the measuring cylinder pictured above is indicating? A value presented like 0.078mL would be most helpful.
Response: 59mL
